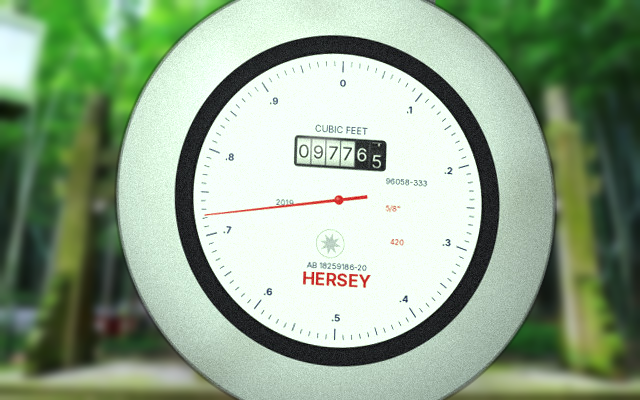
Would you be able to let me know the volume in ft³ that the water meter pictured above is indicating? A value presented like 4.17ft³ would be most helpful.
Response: 97764.72ft³
